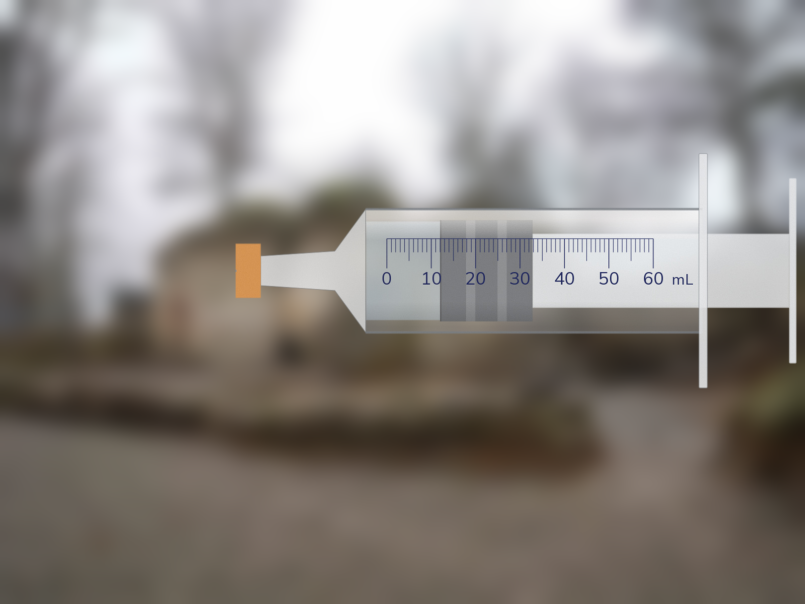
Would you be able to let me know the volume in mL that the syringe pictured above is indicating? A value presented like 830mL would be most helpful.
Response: 12mL
